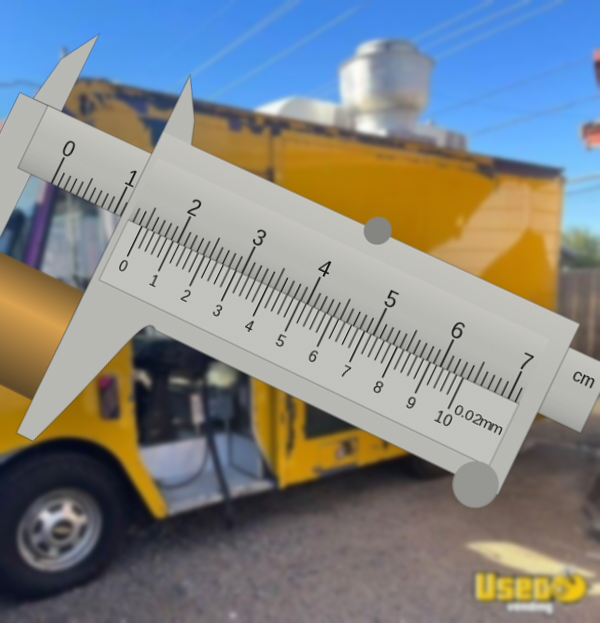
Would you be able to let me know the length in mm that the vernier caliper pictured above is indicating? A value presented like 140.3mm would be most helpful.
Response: 14.4mm
